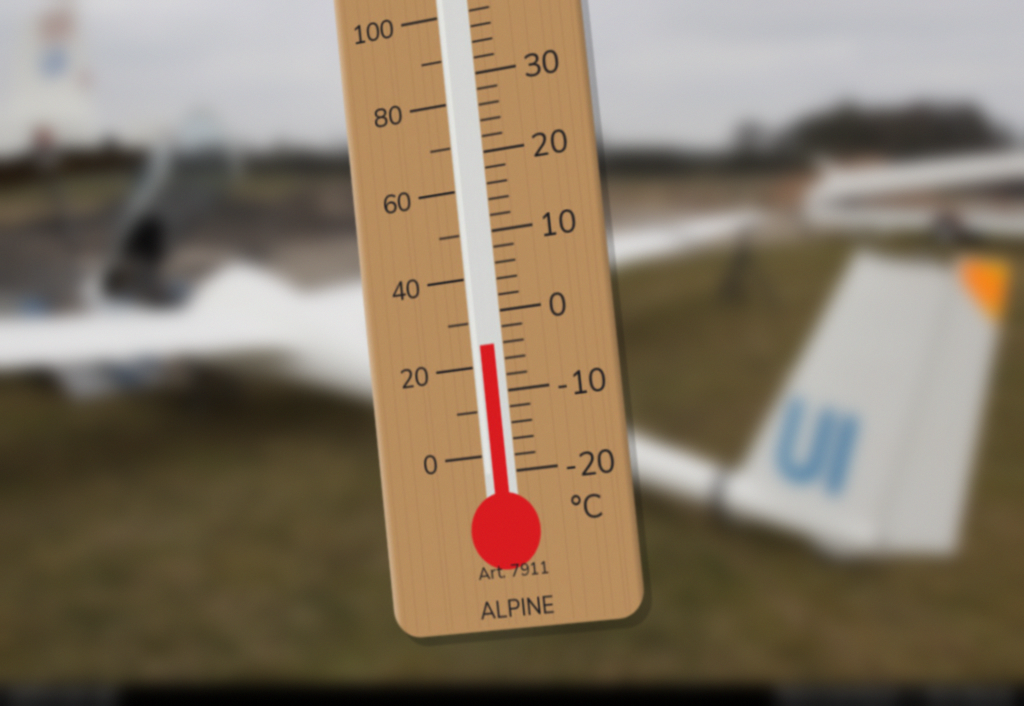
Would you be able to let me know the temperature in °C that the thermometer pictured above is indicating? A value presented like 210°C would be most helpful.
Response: -4°C
